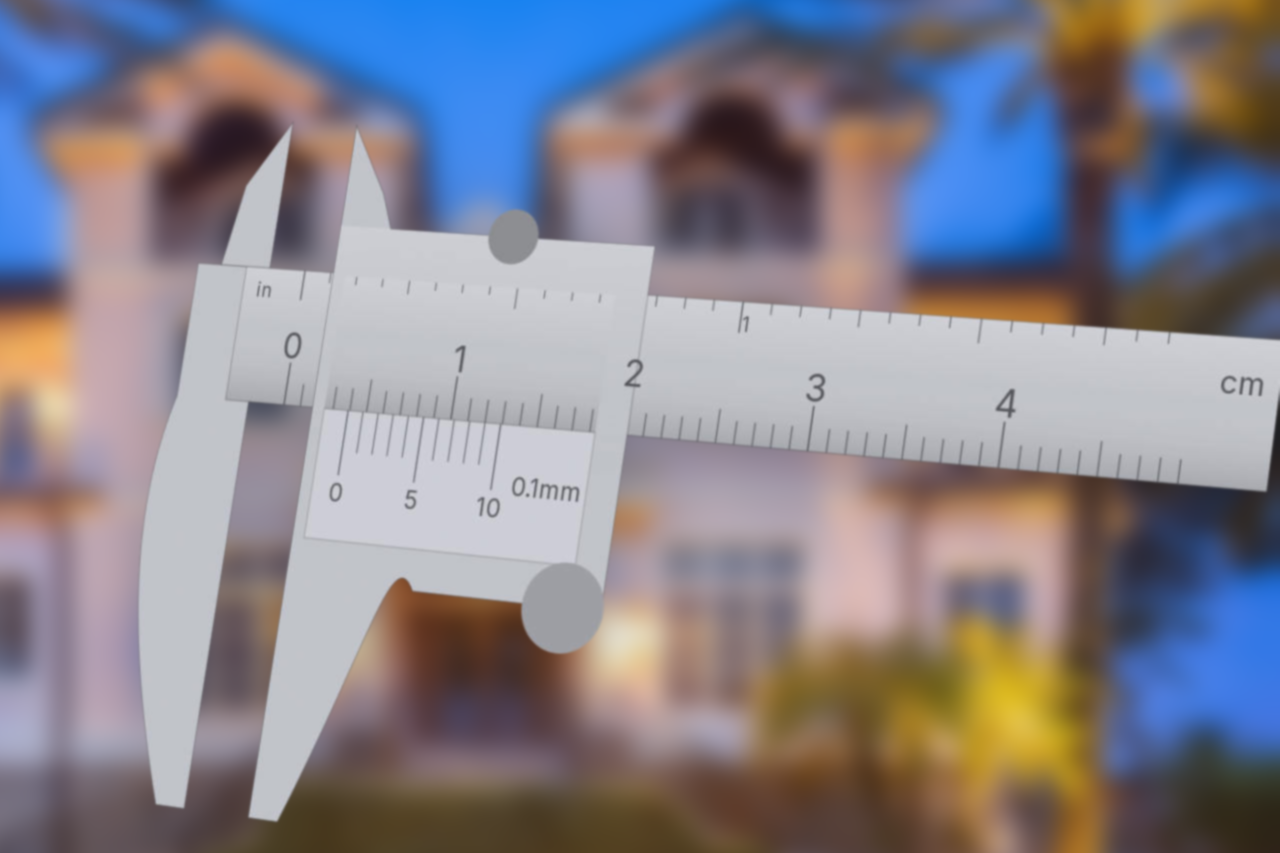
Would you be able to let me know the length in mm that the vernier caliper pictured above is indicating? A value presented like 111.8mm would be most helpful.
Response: 3.9mm
